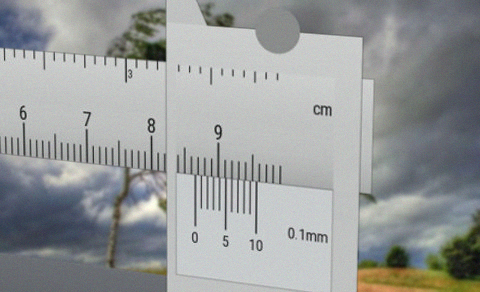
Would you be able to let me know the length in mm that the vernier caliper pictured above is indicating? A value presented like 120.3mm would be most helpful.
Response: 86.6mm
